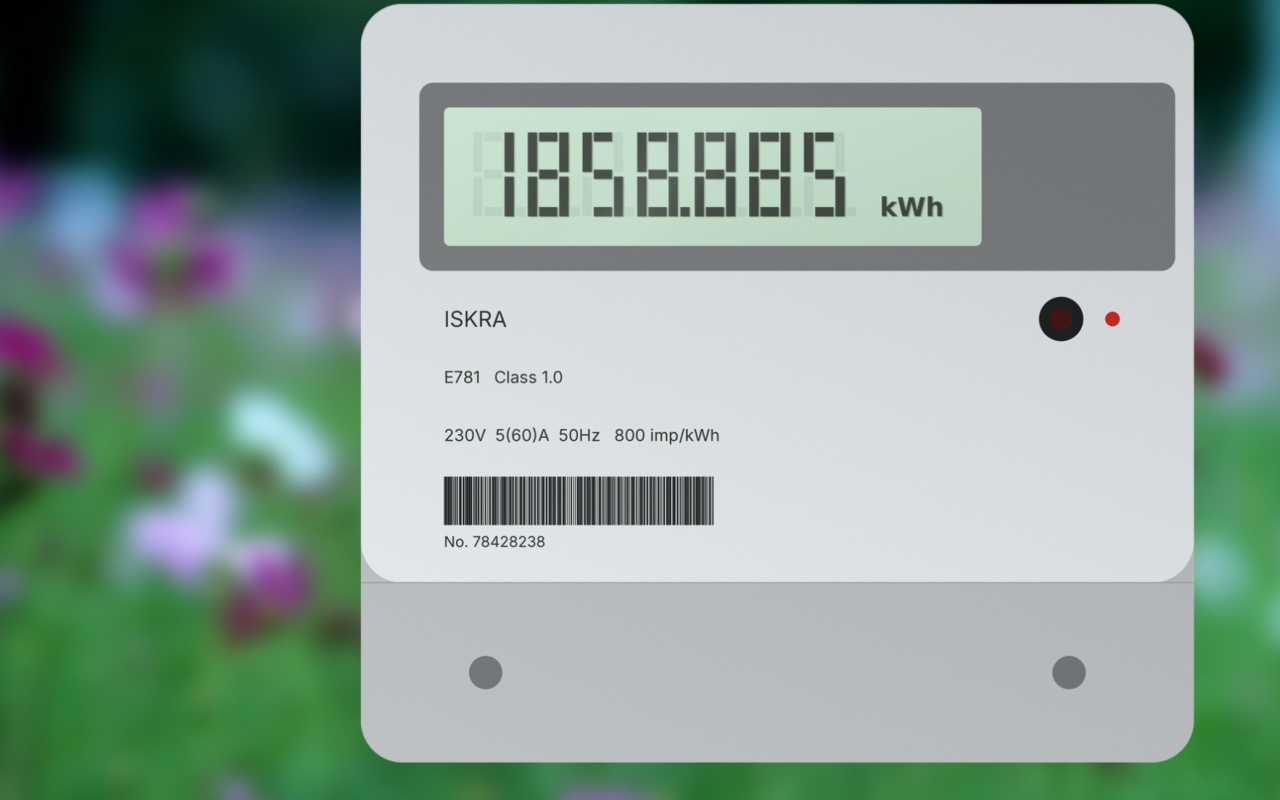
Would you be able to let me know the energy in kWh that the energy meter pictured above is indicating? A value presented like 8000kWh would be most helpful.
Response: 1858.885kWh
